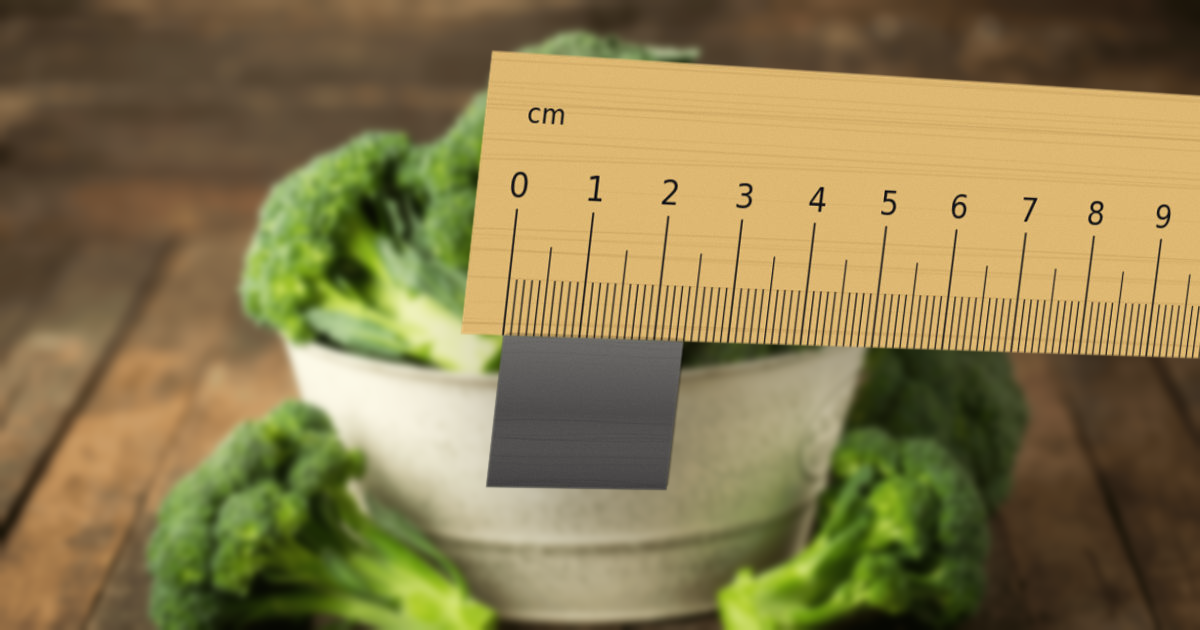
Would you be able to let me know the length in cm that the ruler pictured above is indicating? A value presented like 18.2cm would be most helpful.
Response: 2.4cm
